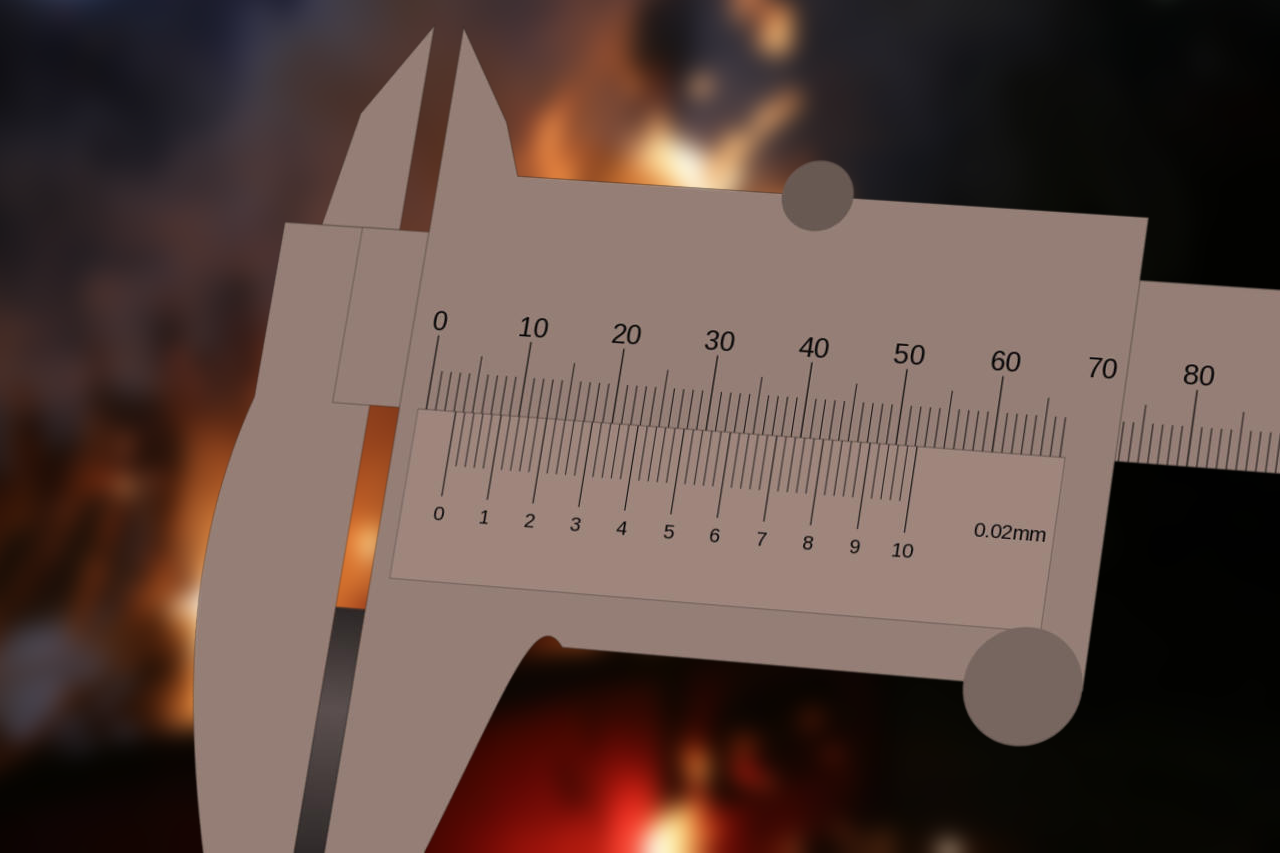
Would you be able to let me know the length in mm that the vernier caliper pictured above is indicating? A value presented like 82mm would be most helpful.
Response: 3.2mm
